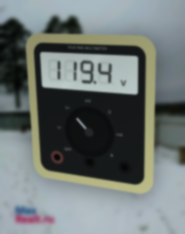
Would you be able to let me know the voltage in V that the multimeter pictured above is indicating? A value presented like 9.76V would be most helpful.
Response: 119.4V
